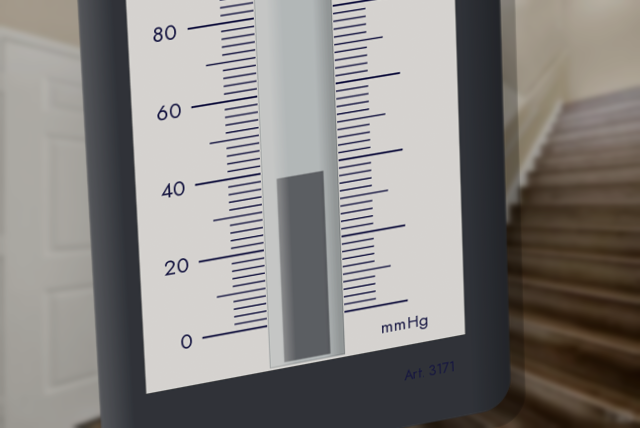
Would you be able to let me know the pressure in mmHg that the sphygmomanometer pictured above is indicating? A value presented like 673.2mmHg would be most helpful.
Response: 38mmHg
